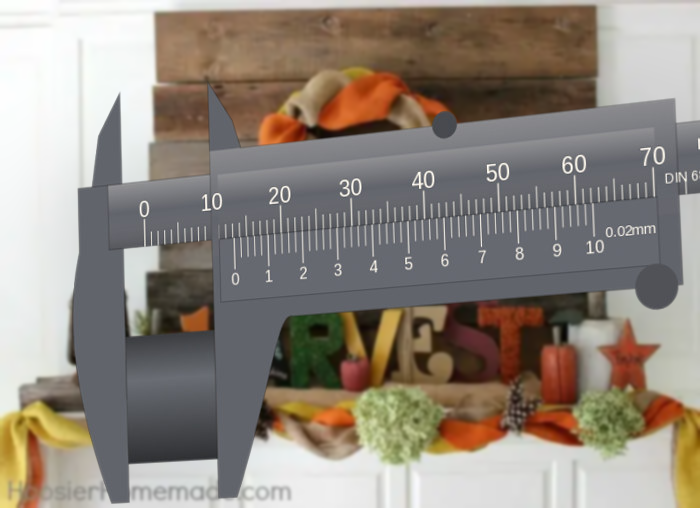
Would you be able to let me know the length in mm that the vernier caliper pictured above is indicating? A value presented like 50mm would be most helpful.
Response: 13.2mm
